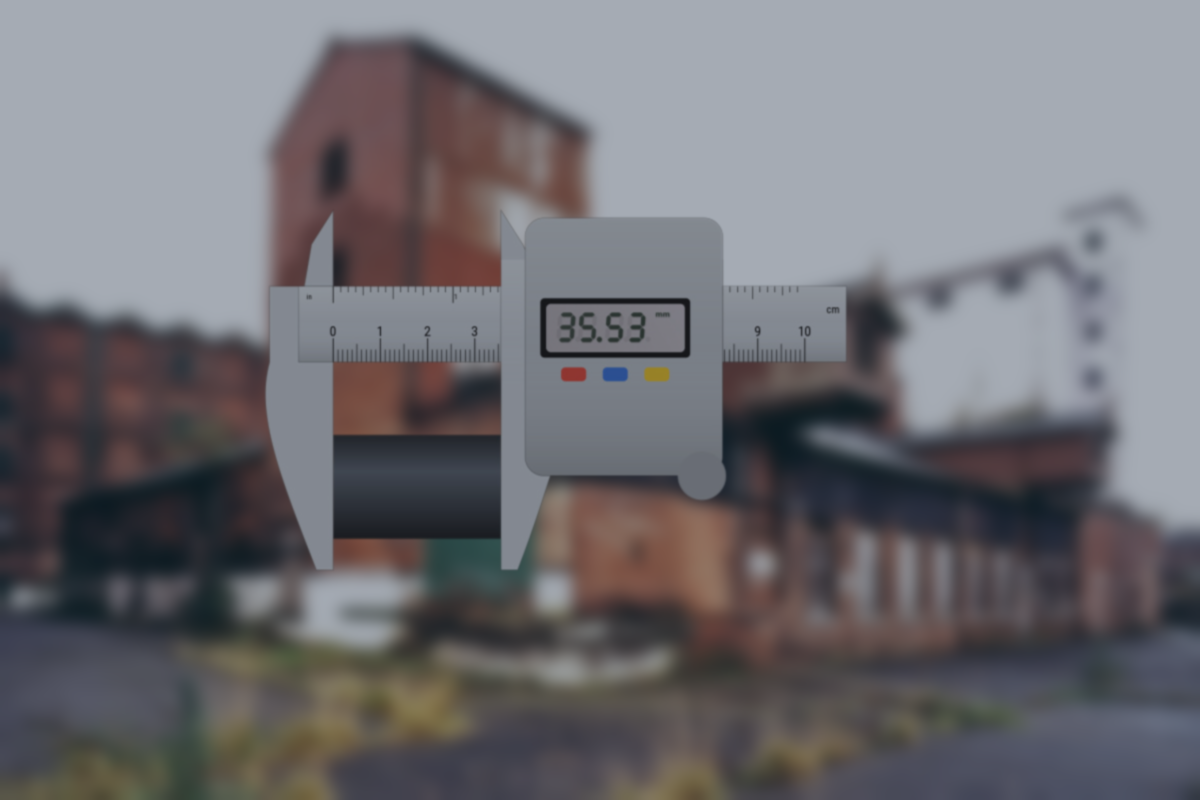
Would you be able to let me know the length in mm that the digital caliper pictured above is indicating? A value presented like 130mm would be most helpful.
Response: 35.53mm
